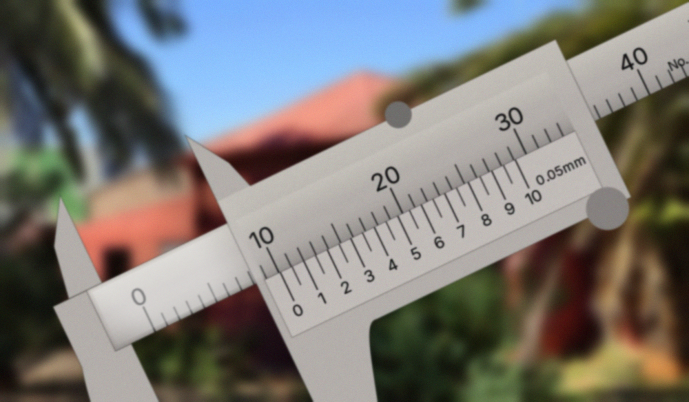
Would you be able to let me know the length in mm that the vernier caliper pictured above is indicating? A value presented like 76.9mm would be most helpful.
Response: 10.1mm
